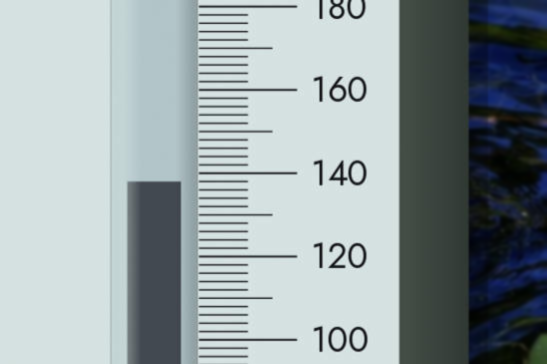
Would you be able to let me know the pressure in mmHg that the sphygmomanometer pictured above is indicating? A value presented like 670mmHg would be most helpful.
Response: 138mmHg
